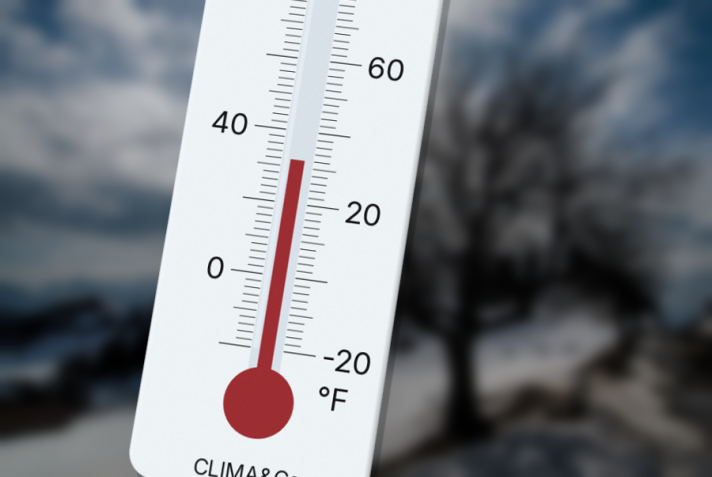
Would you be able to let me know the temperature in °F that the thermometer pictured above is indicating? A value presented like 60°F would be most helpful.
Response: 32°F
